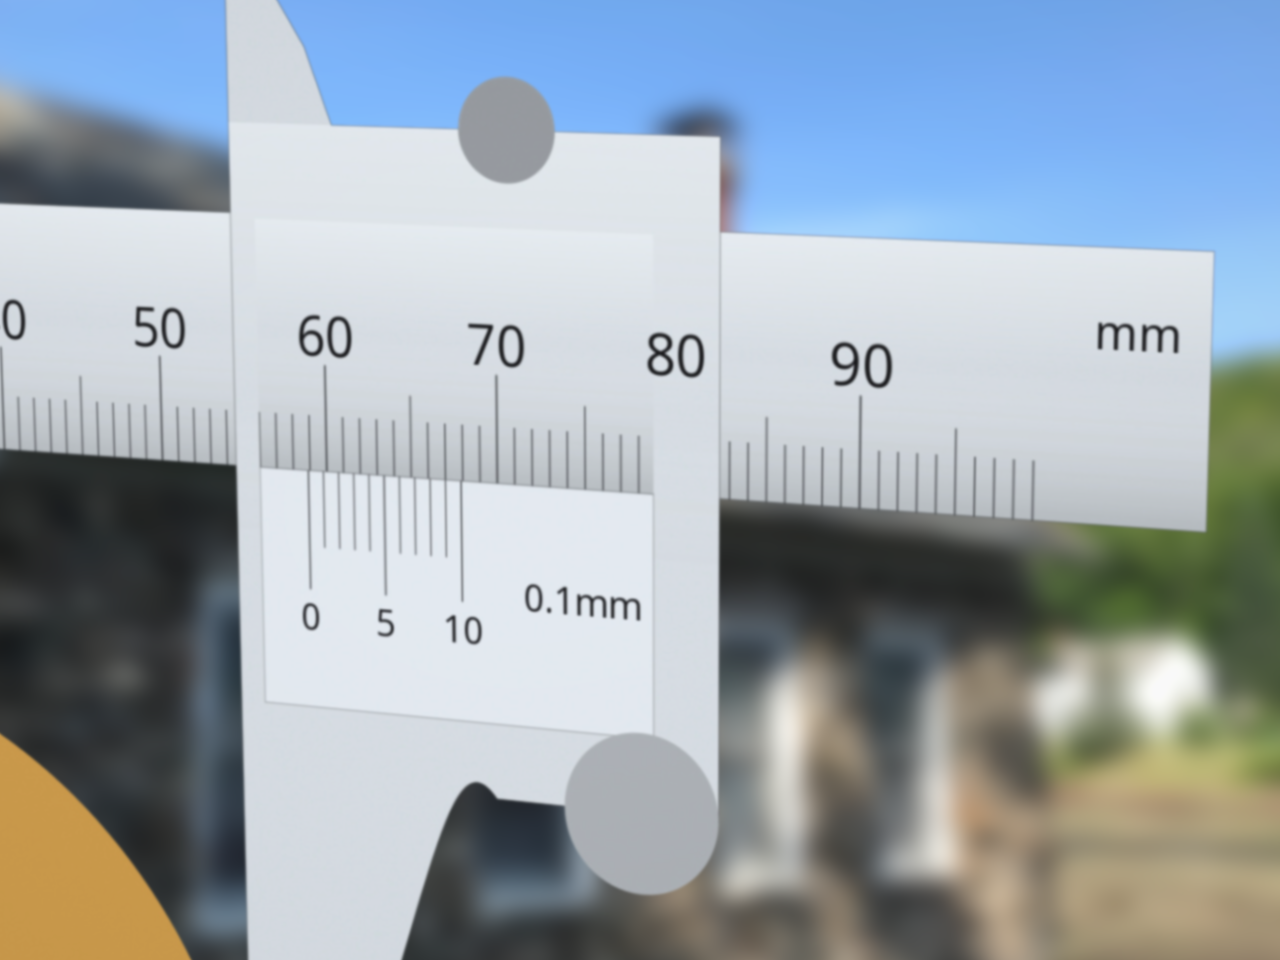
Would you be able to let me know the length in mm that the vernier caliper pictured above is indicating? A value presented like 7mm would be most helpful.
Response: 58.9mm
